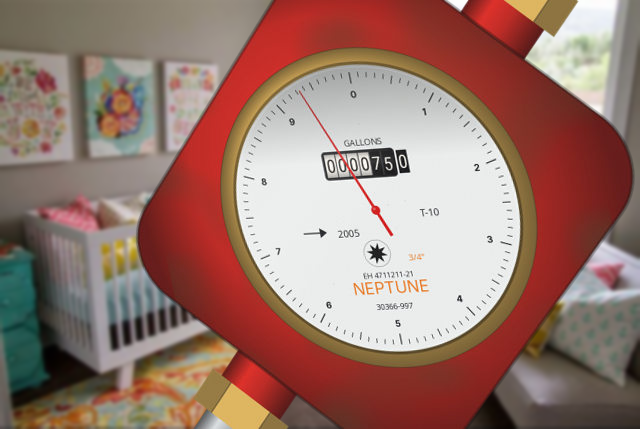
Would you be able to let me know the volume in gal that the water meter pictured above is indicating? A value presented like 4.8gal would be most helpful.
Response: 749.3gal
